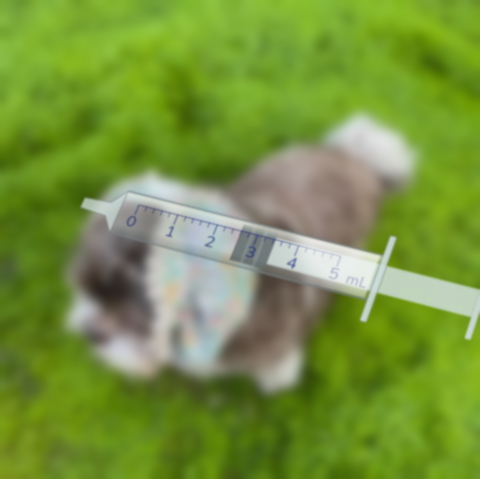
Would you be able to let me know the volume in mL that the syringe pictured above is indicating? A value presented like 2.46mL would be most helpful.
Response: 2.6mL
